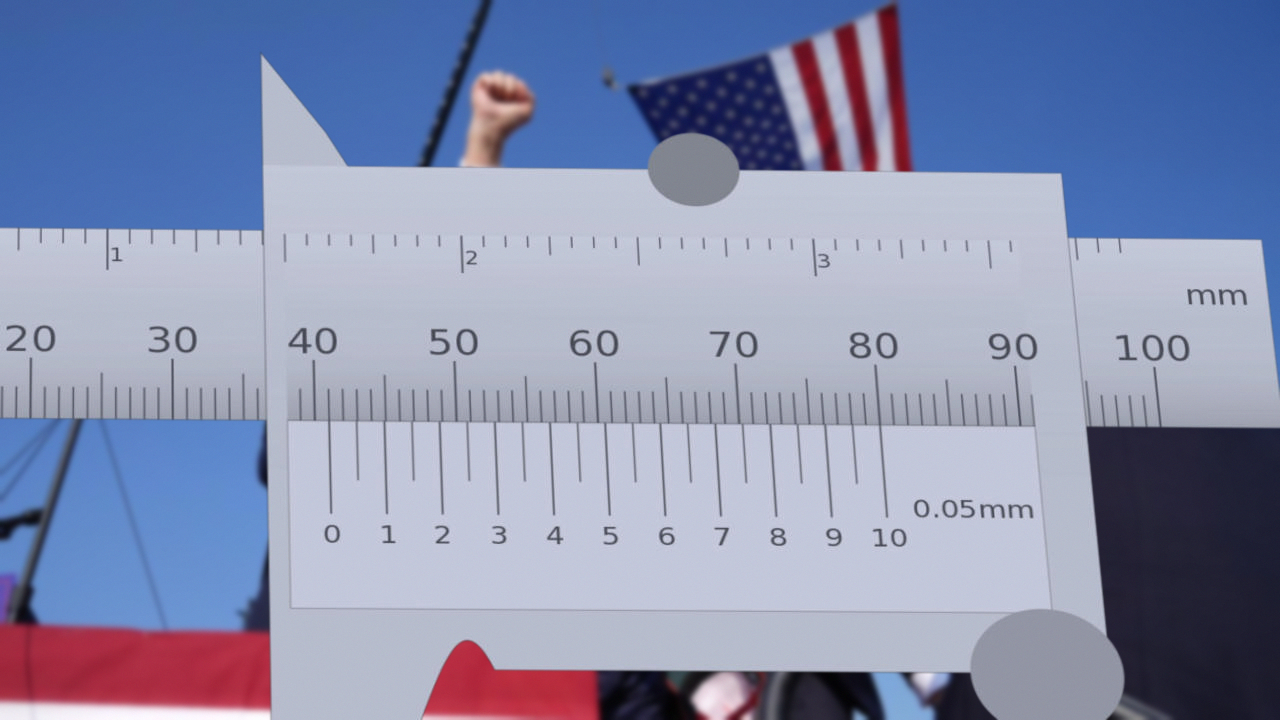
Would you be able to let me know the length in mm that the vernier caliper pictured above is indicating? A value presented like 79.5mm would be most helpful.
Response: 41.0mm
